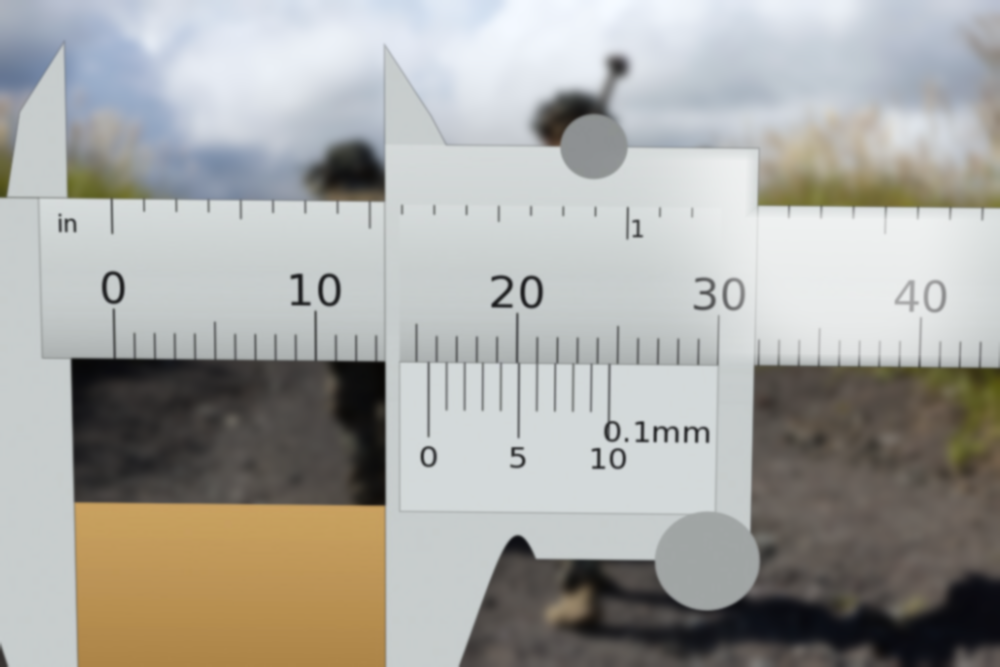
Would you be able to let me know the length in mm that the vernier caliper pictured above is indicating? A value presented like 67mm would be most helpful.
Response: 15.6mm
